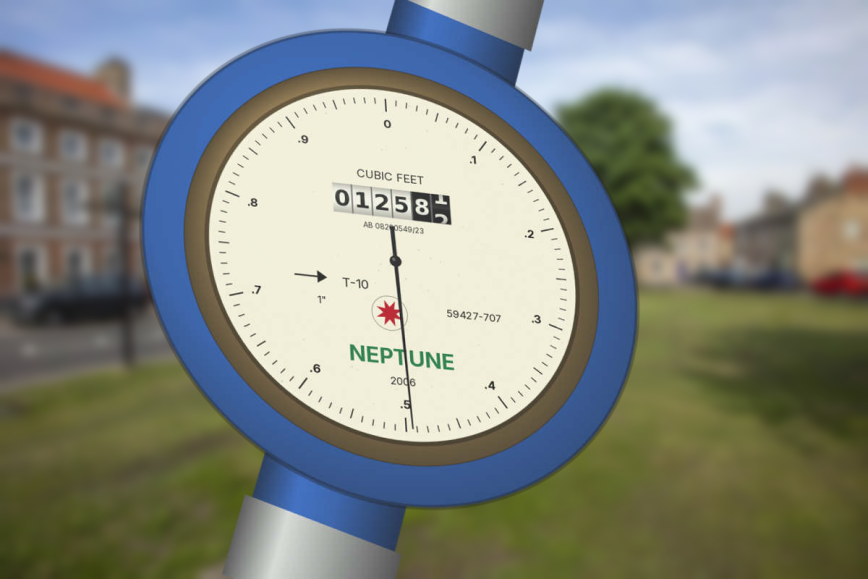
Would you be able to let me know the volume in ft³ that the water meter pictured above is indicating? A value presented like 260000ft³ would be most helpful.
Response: 12581.49ft³
